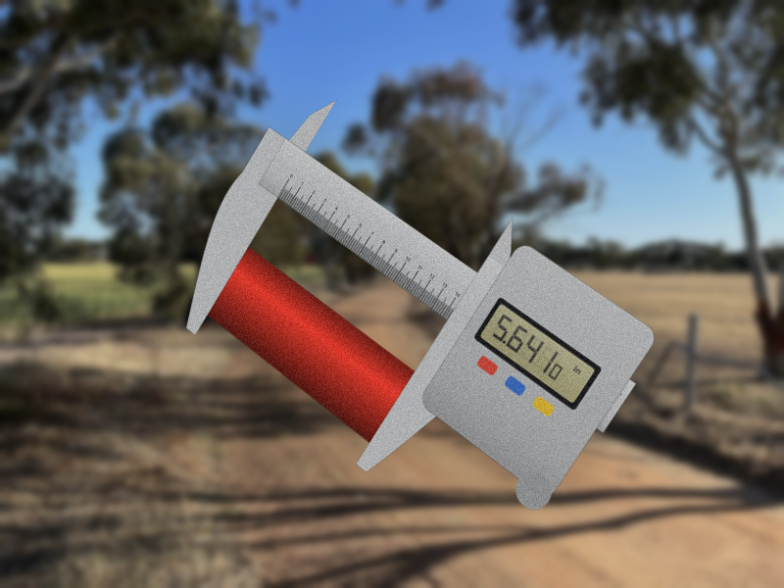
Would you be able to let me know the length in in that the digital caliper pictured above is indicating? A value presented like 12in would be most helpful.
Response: 5.6410in
